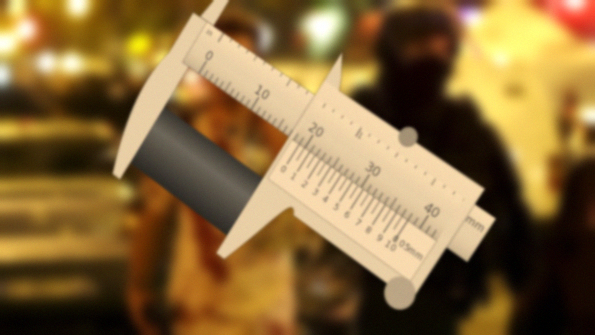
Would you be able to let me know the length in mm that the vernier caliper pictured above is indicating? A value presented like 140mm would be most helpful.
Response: 19.0mm
